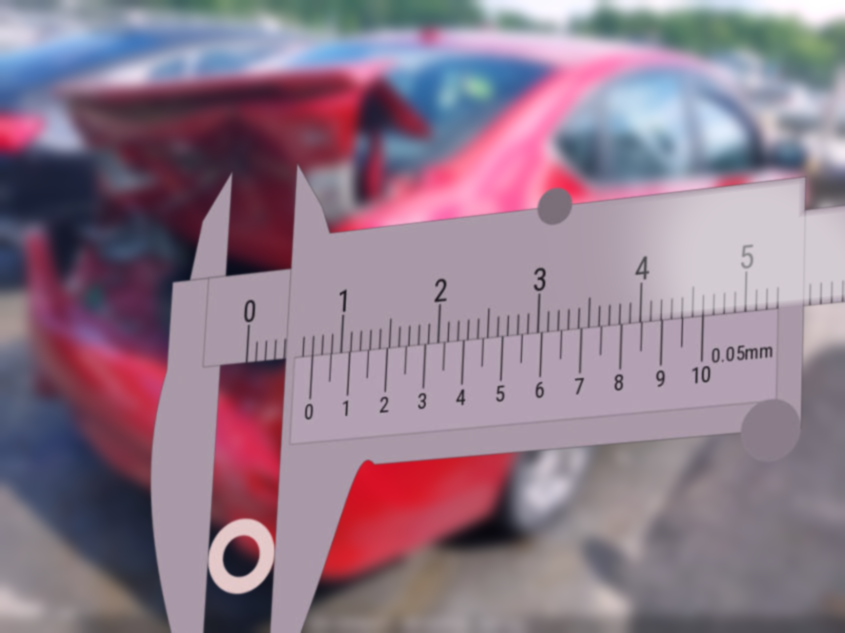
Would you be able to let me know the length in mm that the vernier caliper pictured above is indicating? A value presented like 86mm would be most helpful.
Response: 7.0mm
